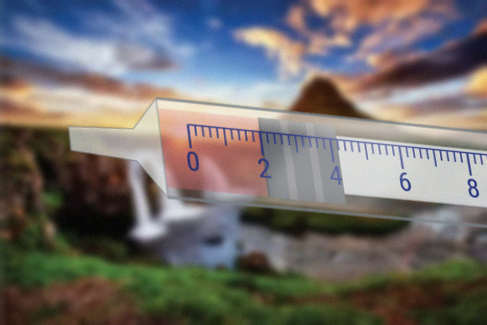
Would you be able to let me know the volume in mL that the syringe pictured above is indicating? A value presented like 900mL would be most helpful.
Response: 2mL
